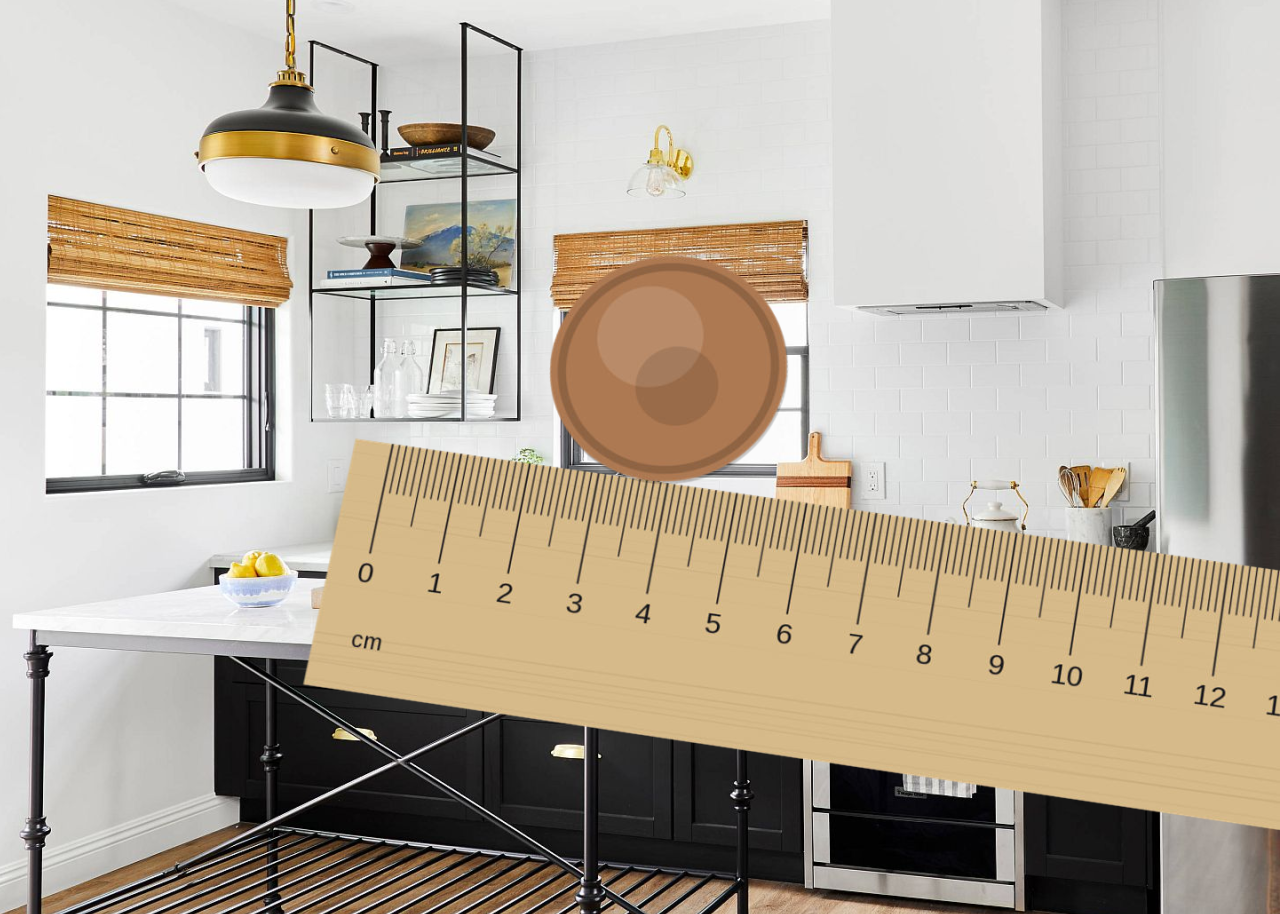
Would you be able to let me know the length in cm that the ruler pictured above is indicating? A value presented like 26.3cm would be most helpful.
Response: 3.4cm
